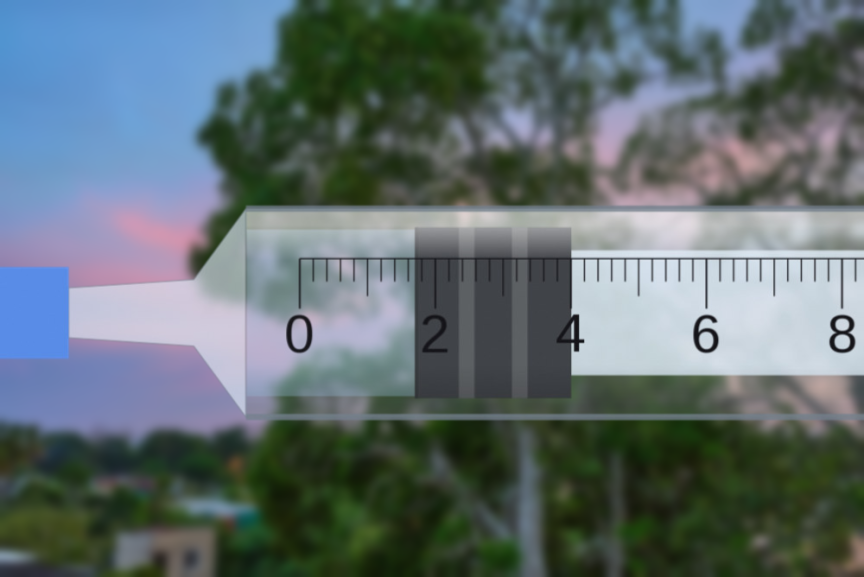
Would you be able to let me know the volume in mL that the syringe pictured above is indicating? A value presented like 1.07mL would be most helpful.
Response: 1.7mL
